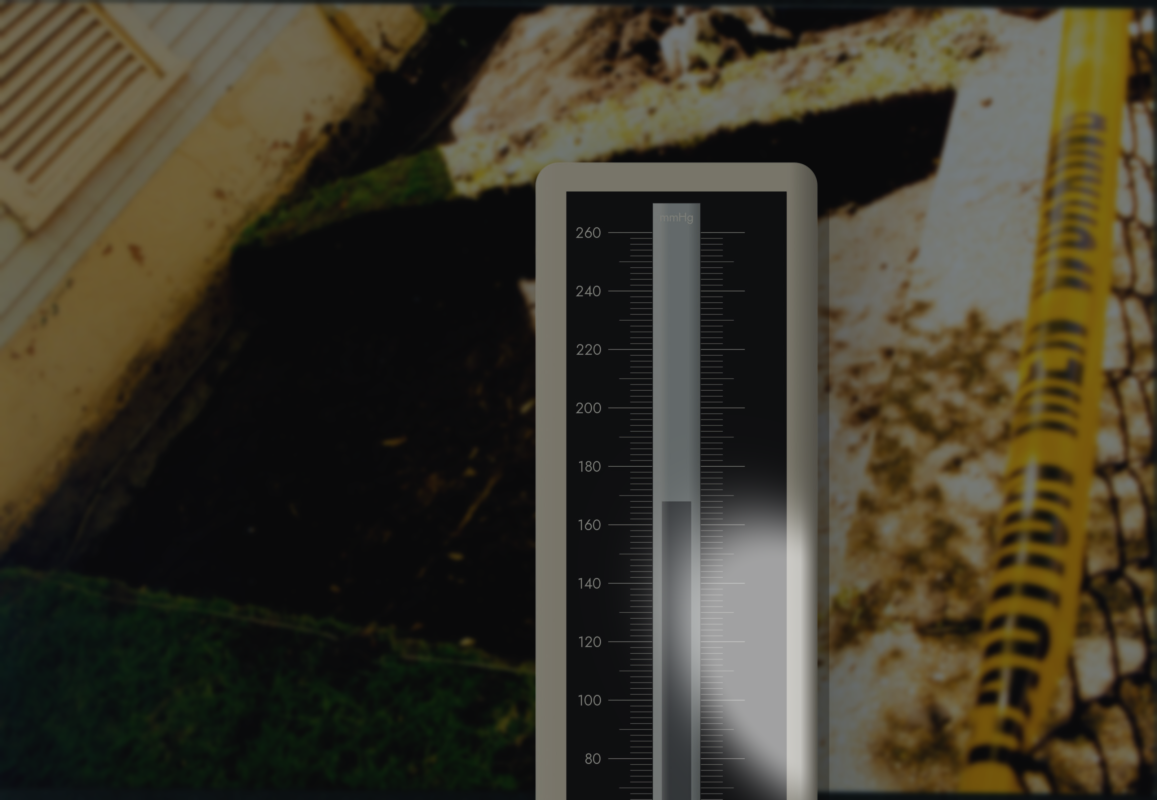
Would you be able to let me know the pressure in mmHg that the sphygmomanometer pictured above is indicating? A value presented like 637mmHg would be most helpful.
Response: 168mmHg
